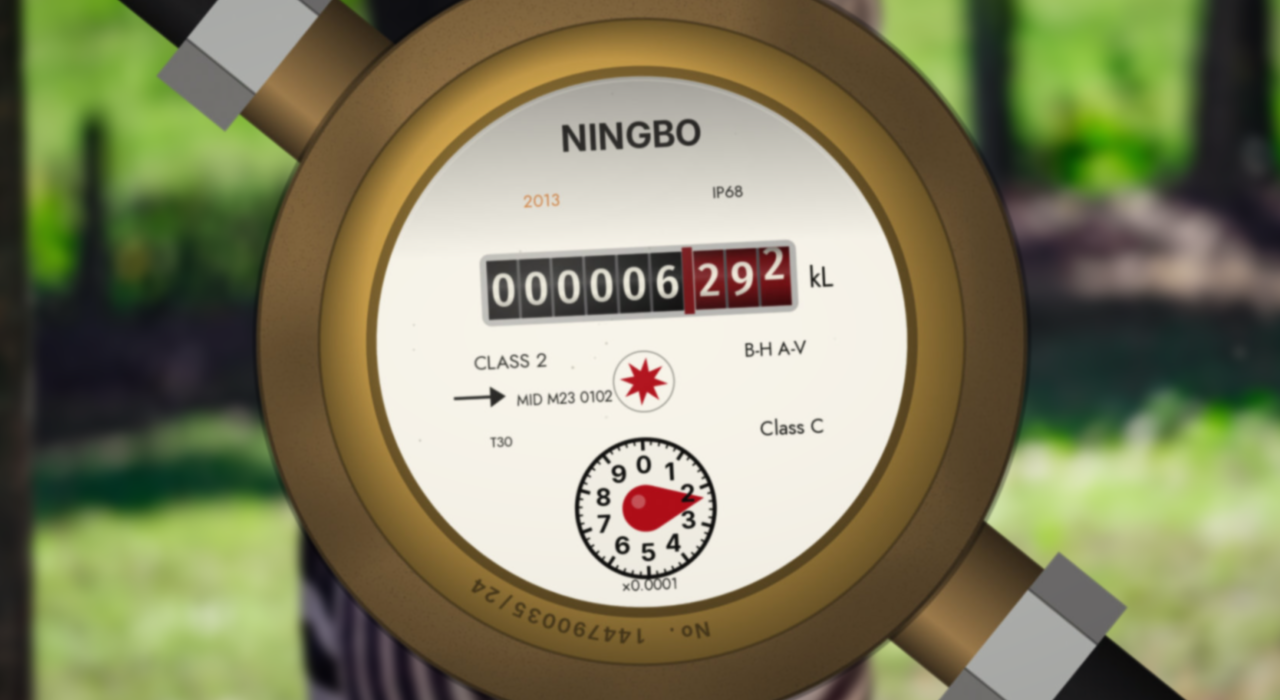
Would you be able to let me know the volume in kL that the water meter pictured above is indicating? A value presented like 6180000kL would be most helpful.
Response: 6.2922kL
